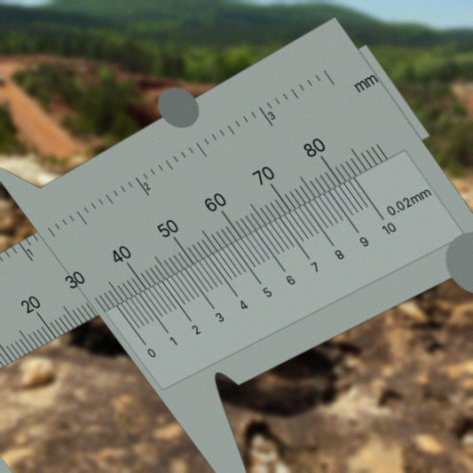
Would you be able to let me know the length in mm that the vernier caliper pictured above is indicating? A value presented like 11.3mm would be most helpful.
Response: 33.5mm
